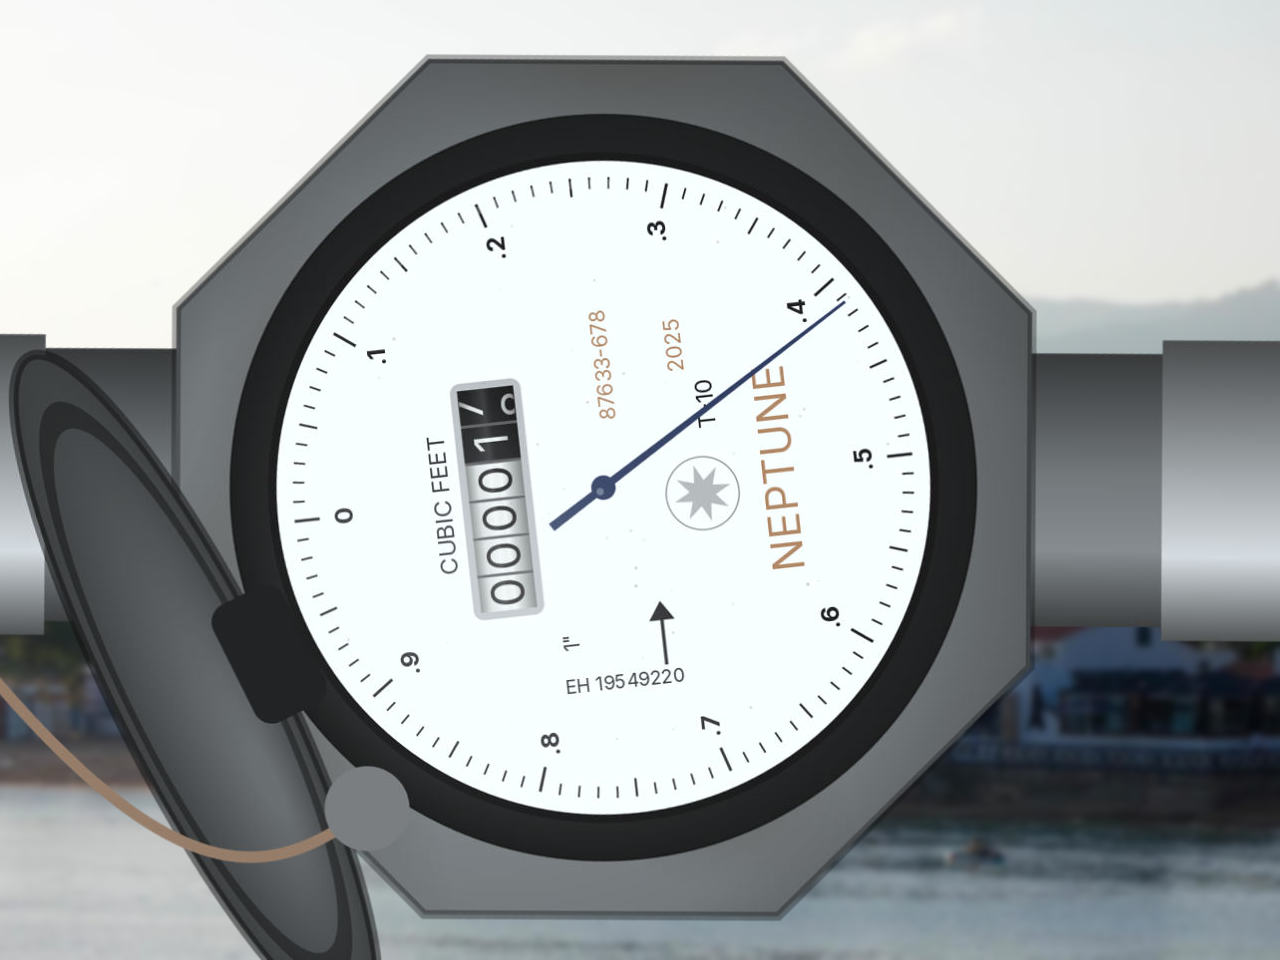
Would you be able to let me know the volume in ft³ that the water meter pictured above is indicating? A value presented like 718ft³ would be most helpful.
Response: 17.41ft³
